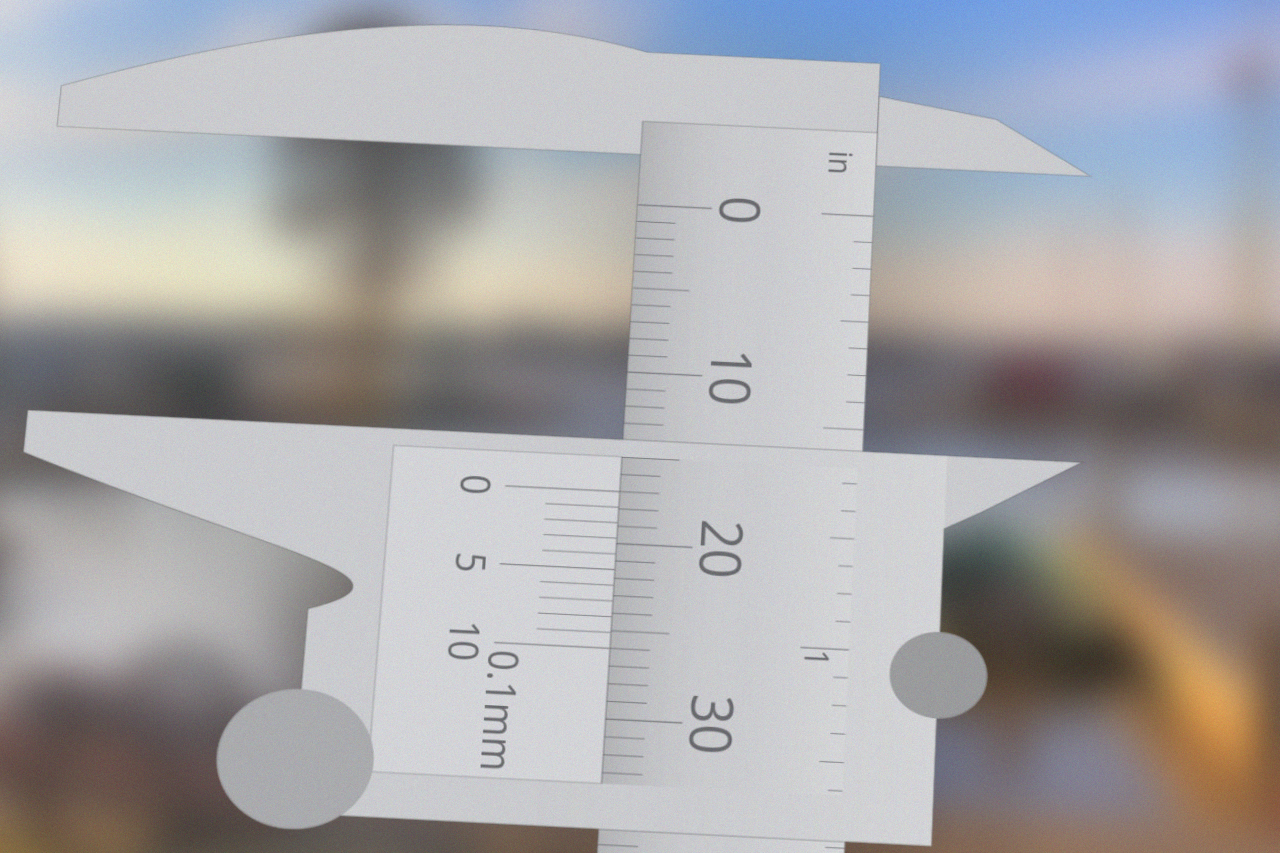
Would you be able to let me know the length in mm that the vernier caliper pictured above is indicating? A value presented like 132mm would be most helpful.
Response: 17.0mm
